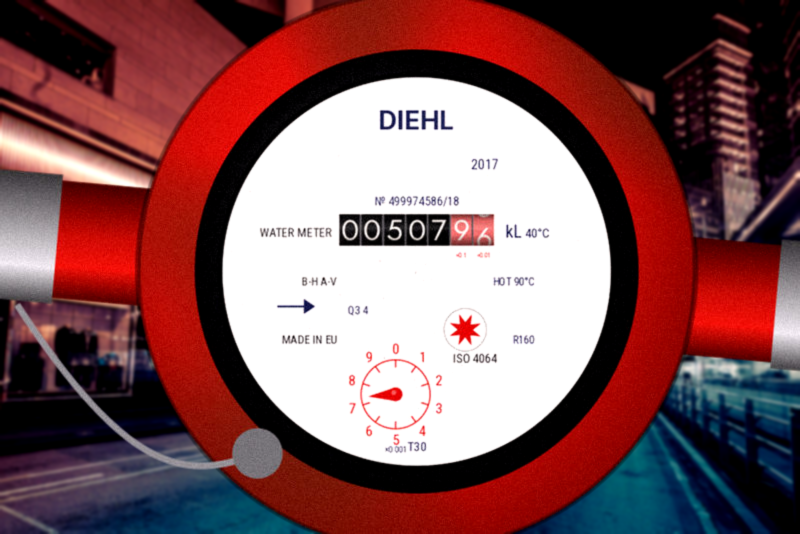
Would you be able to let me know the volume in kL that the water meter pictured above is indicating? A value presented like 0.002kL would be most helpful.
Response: 507.957kL
